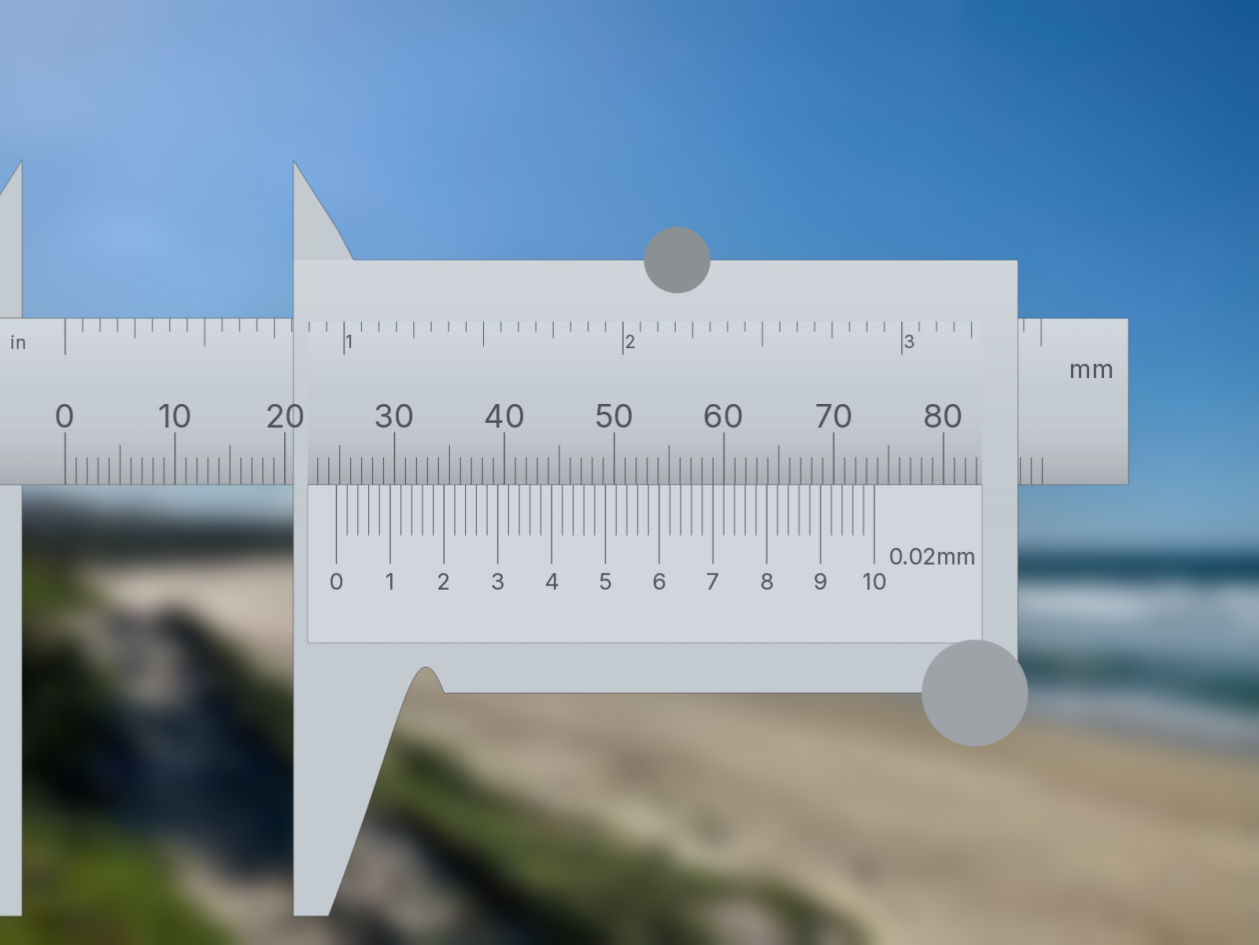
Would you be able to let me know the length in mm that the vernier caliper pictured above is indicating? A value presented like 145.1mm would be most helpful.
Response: 24.7mm
